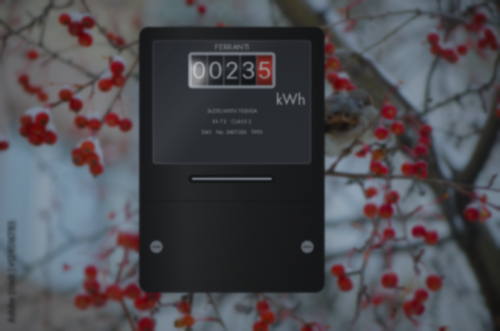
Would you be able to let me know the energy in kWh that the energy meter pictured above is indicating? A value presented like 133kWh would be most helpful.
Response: 23.5kWh
